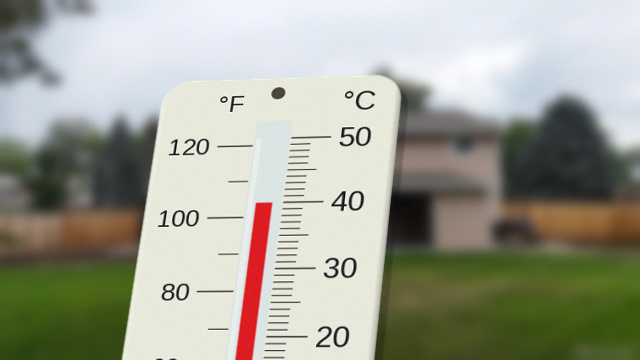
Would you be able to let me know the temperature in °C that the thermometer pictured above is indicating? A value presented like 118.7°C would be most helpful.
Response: 40°C
